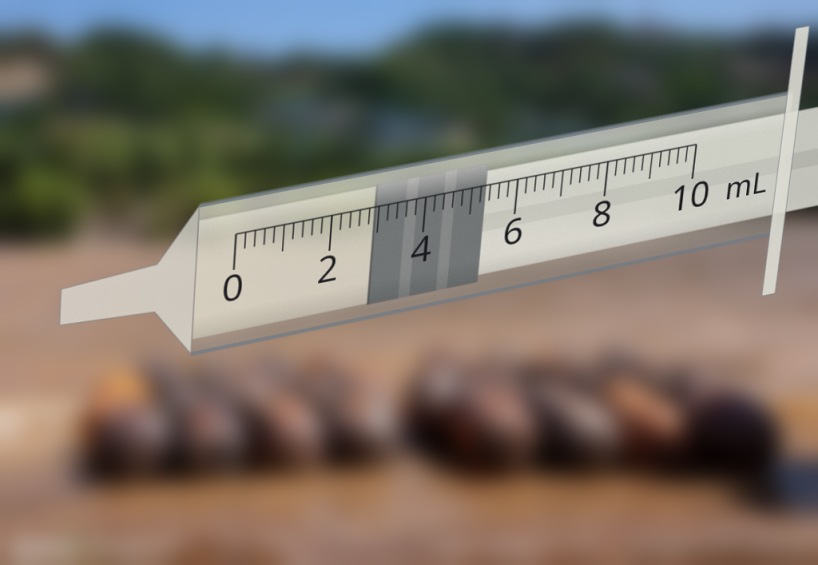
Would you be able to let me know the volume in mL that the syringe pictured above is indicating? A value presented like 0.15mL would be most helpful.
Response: 2.9mL
